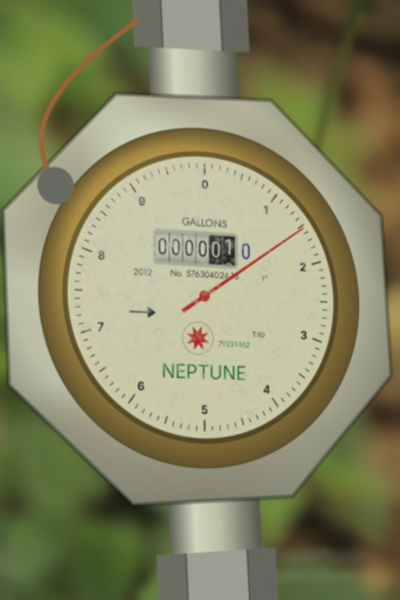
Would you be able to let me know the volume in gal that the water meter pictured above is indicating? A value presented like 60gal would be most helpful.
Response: 11.5gal
